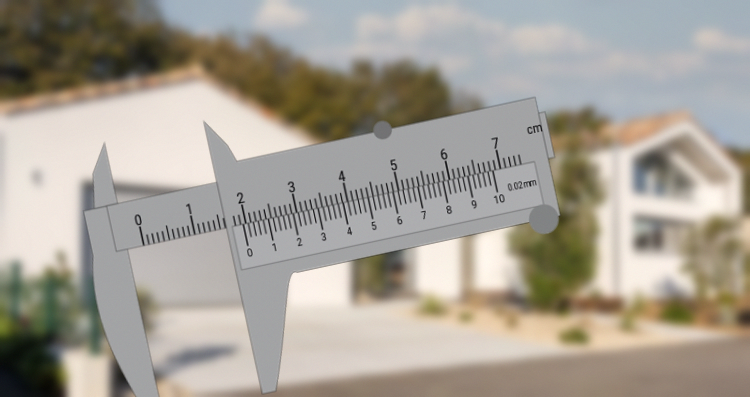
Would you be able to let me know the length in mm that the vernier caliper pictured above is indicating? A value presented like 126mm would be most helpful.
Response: 19.5mm
